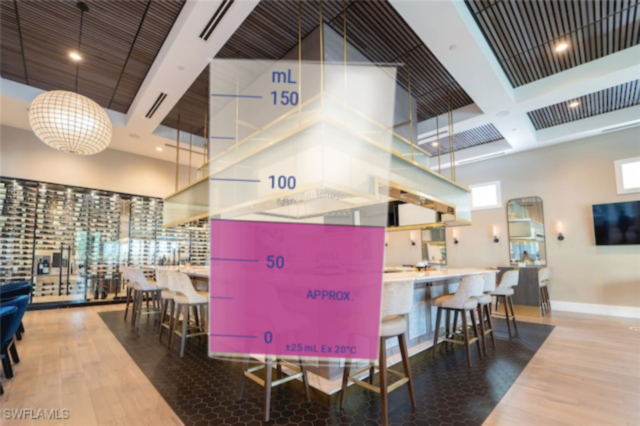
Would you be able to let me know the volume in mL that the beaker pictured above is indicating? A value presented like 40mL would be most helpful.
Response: 75mL
